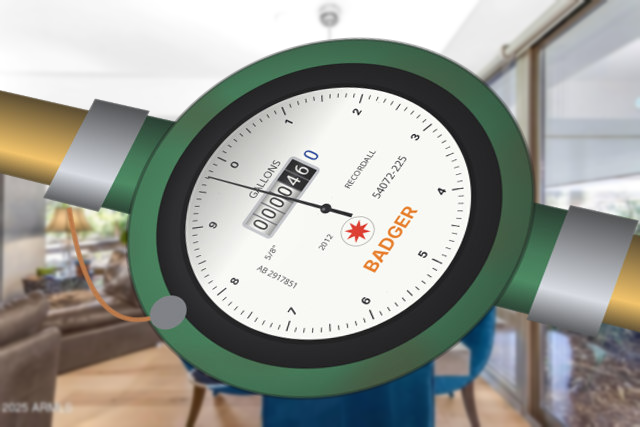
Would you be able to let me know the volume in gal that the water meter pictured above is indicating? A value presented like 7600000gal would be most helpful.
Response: 459.7gal
